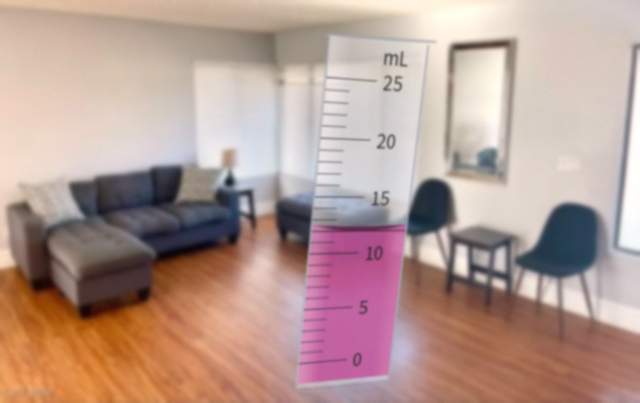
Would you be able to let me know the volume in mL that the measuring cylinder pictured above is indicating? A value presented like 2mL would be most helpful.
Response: 12mL
